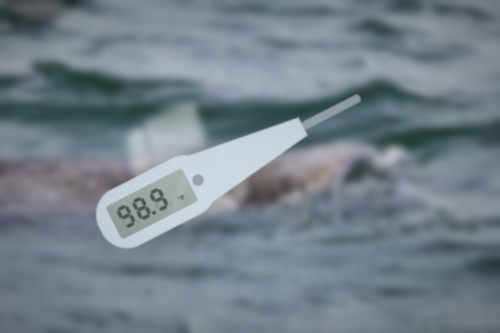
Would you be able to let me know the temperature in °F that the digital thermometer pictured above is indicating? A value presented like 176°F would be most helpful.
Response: 98.9°F
